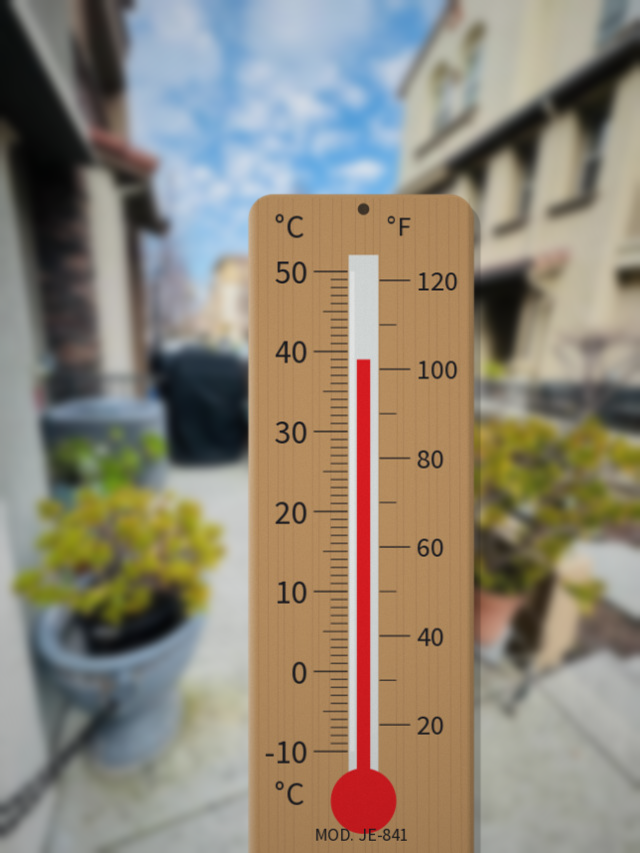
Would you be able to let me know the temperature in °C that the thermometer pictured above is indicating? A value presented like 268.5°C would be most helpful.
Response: 39°C
